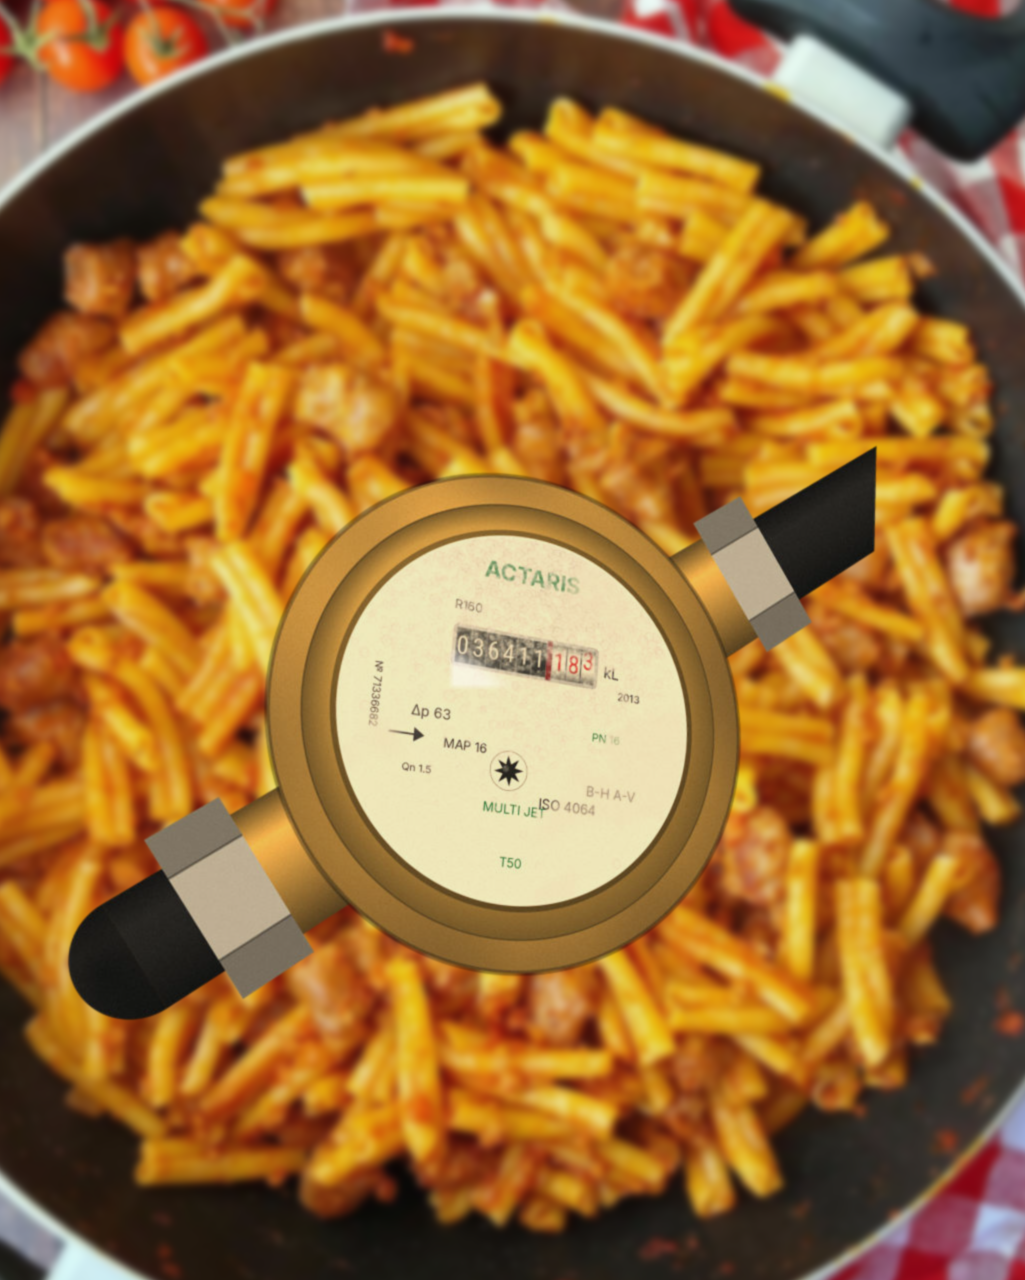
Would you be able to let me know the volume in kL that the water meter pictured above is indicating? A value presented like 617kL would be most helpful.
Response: 36411.183kL
